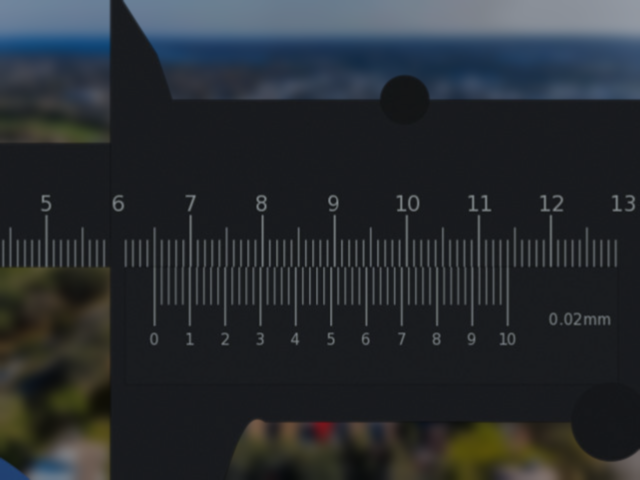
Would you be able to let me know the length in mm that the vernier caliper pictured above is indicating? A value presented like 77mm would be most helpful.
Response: 65.0mm
